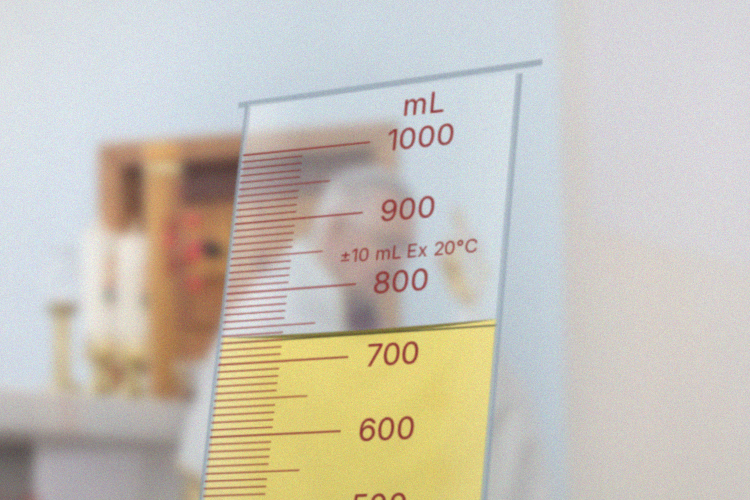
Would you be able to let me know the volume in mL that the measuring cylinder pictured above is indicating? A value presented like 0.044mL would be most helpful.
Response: 730mL
